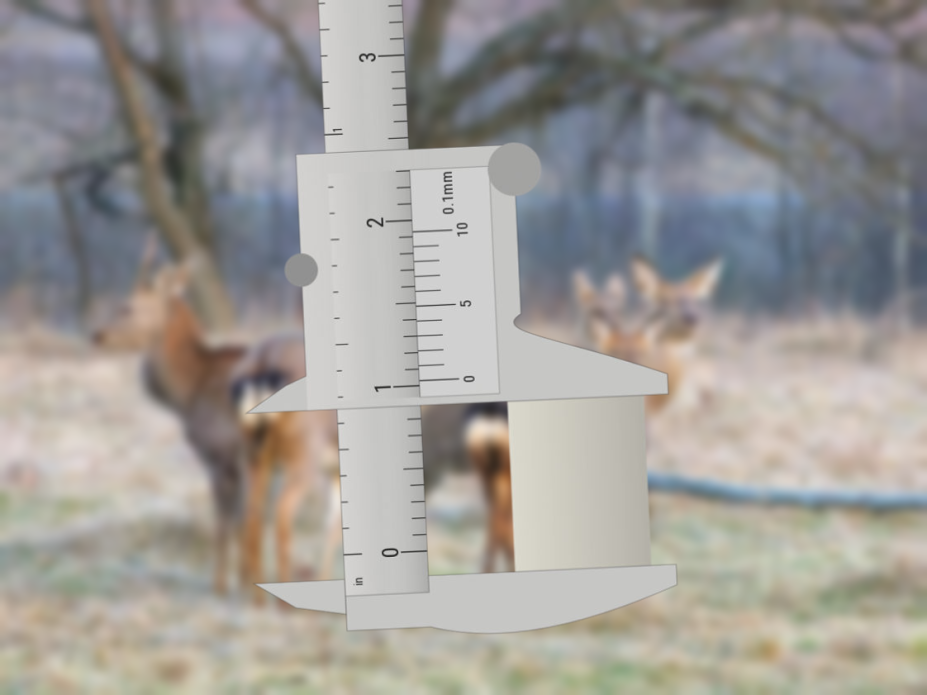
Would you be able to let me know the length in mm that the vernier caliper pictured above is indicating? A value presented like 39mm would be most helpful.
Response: 10.3mm
